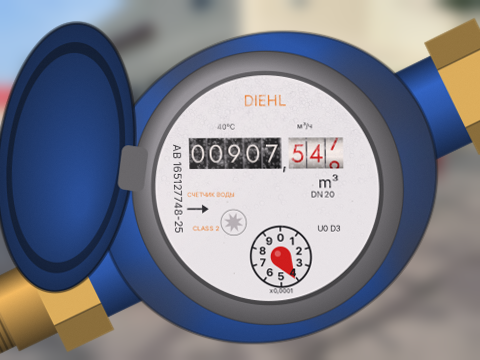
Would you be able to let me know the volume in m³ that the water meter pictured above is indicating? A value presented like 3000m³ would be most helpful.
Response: 907.5474m³
